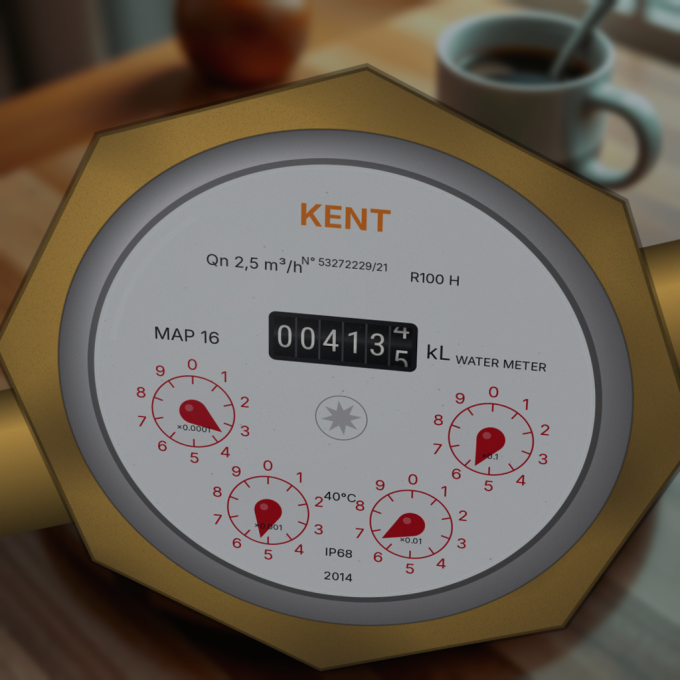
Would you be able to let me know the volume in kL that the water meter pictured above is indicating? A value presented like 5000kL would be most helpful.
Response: 4134.5653kL
